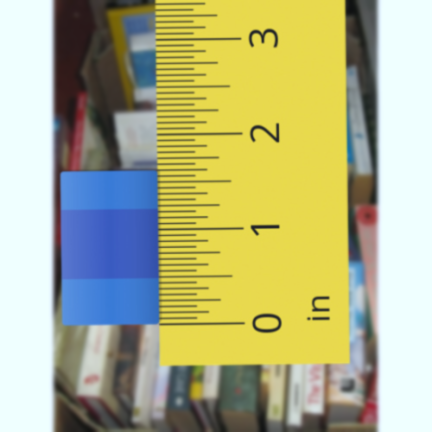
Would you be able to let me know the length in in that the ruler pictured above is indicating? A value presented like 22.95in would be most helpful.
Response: 1.625in
